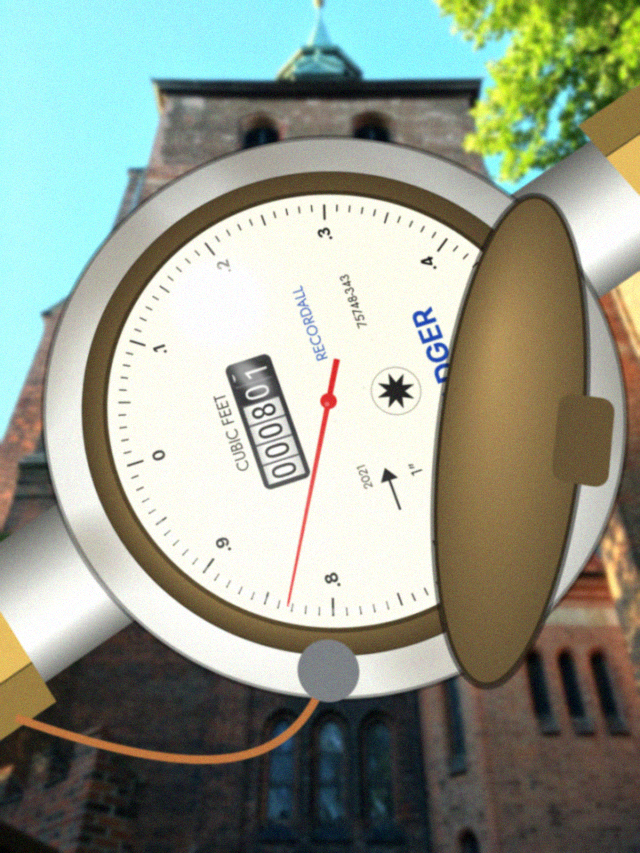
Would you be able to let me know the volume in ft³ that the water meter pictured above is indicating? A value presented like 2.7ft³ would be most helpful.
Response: 800.83ft³
